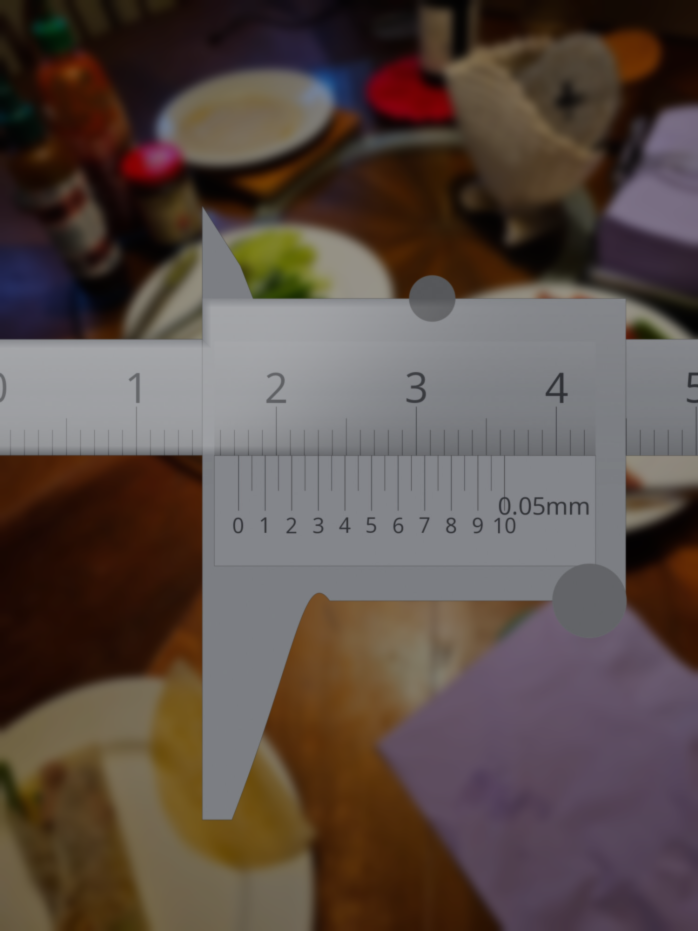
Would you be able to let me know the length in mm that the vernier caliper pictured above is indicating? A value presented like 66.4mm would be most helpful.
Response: 17.3mm
